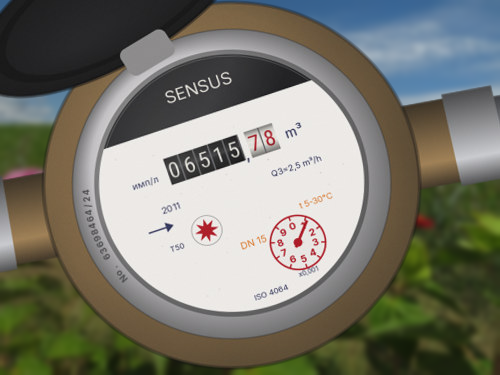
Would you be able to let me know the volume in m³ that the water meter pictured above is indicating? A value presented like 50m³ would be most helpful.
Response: 6515.781m³
